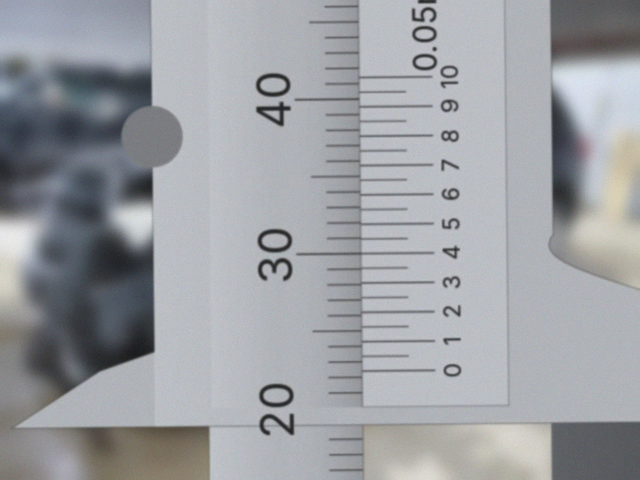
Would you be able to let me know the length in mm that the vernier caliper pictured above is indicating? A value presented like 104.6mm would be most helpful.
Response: 22.4mm
